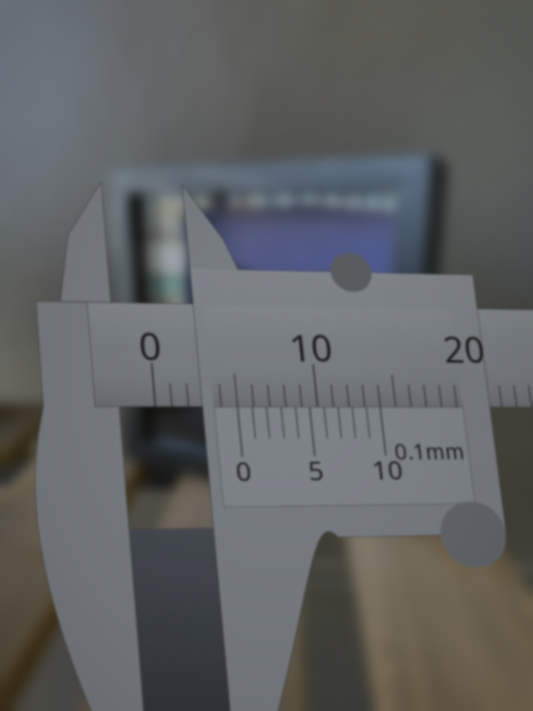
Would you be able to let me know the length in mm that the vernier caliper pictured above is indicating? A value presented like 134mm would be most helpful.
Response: 5.0mm
